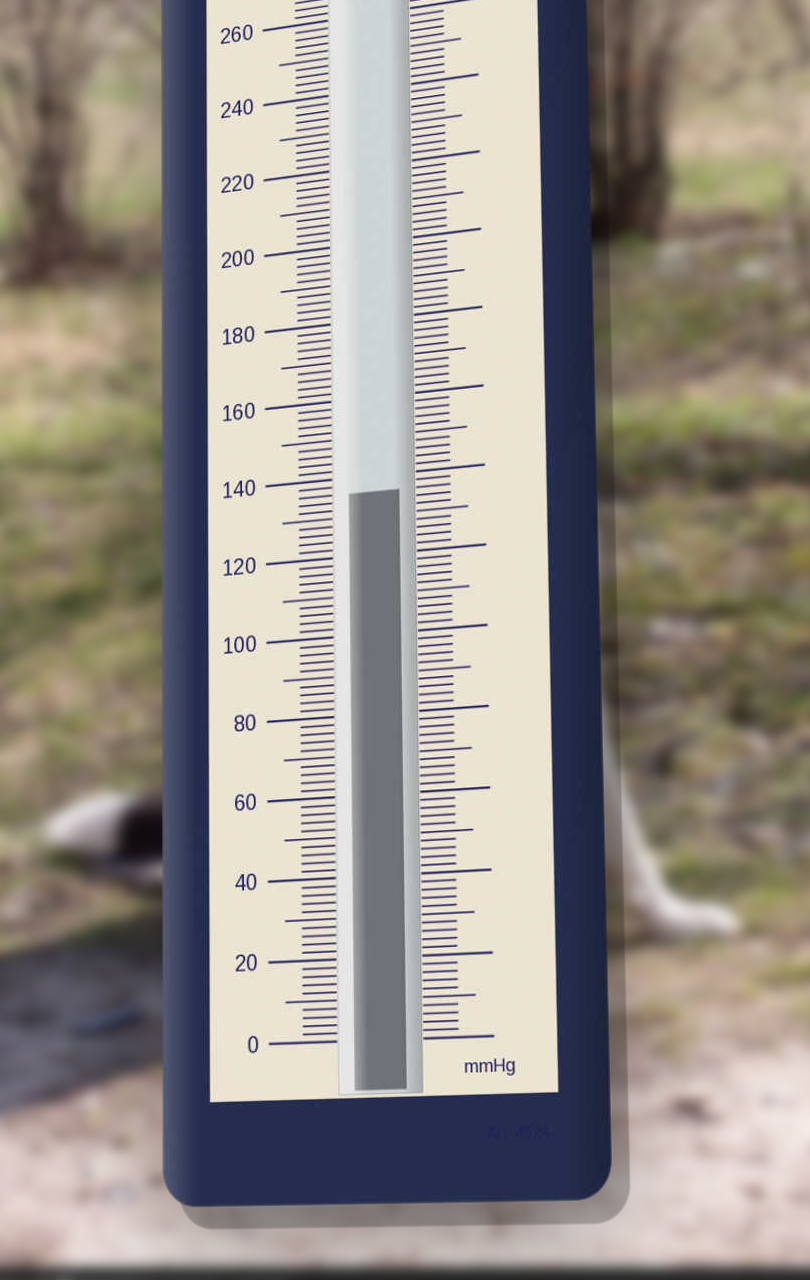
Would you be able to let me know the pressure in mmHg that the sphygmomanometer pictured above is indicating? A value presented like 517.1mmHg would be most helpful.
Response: 136mmHg
